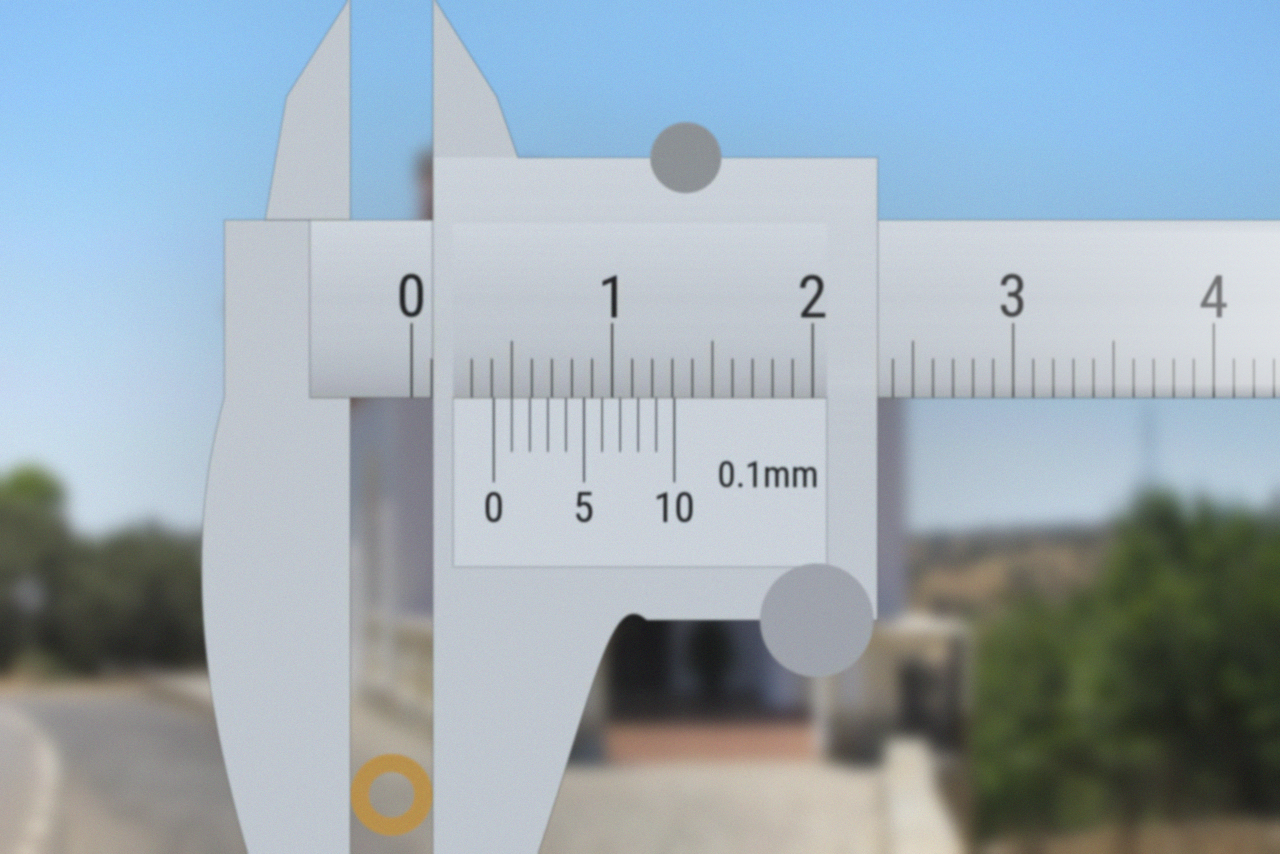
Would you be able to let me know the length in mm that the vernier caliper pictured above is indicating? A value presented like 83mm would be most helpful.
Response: 4.1mm
